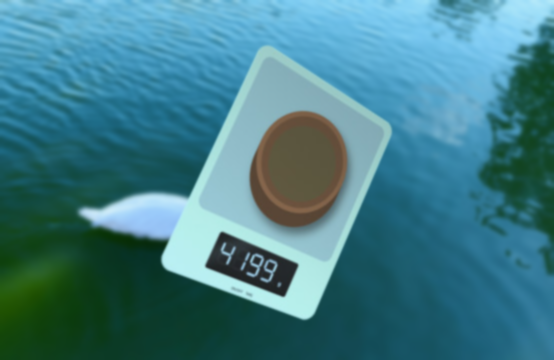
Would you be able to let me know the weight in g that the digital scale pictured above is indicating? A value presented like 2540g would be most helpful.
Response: 4199g
